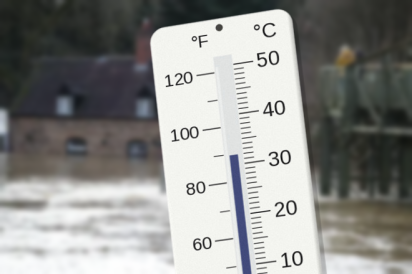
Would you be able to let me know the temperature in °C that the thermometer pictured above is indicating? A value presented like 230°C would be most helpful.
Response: 32°C
